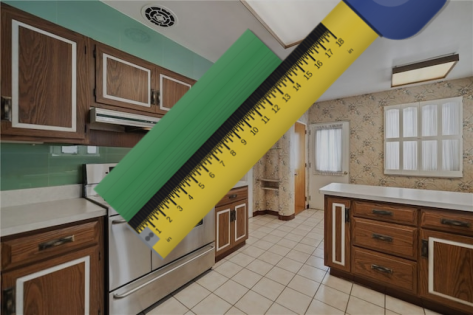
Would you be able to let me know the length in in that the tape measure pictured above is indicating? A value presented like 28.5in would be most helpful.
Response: 14.5in
